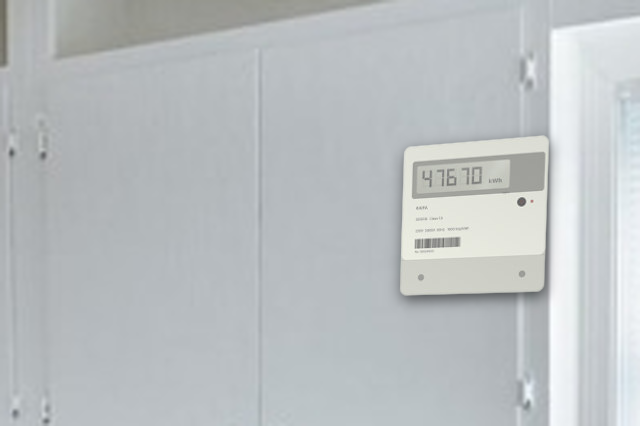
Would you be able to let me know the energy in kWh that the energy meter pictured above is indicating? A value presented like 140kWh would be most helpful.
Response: 47670kWh
